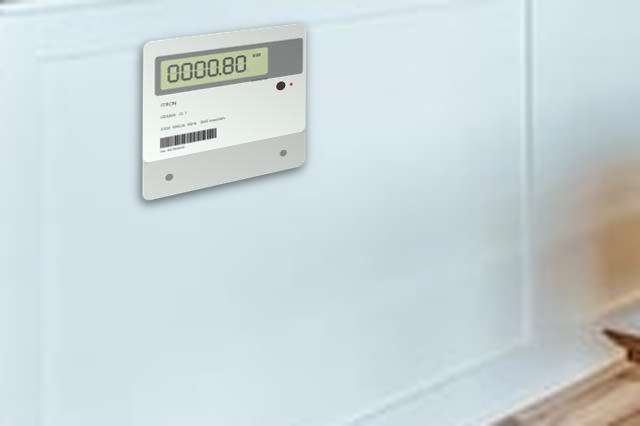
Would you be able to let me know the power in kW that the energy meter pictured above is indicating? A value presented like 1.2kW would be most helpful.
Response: 0.80kW
